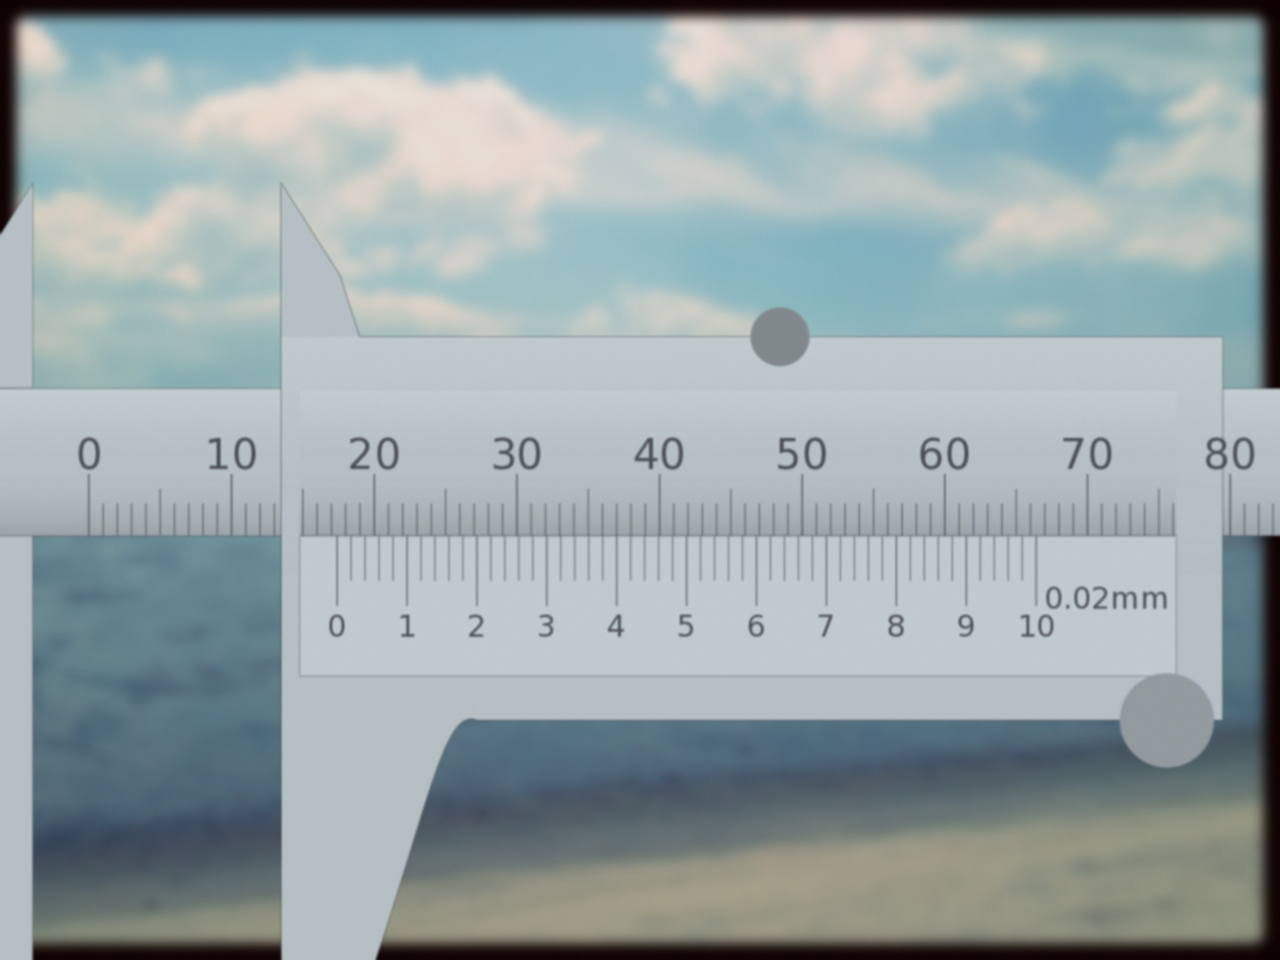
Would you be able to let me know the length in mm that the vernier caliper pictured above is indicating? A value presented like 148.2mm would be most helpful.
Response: 17.4mm
